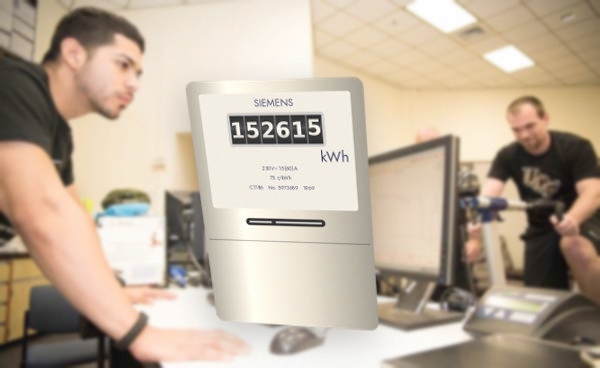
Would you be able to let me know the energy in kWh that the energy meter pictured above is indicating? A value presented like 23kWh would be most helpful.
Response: 152615kWh
